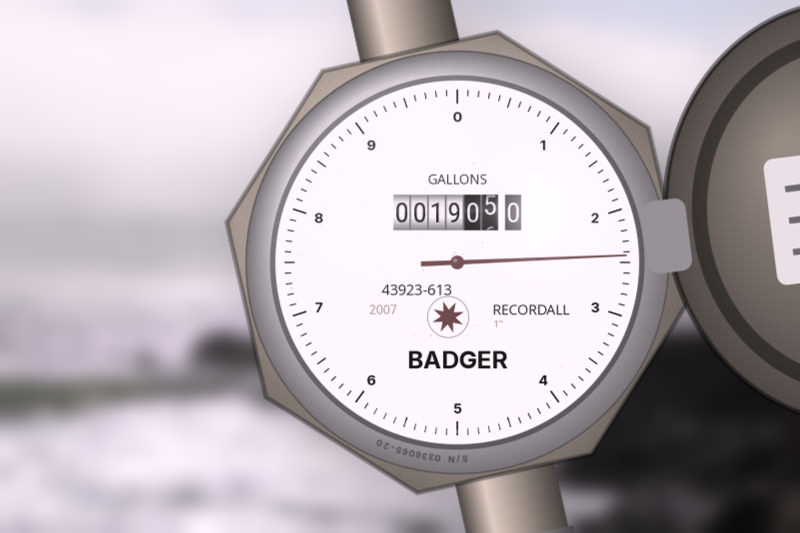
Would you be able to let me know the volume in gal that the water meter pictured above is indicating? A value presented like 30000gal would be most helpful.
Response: 19052.4gal
